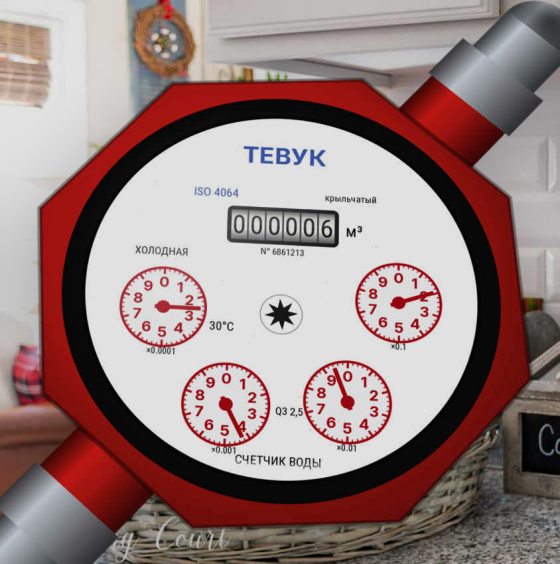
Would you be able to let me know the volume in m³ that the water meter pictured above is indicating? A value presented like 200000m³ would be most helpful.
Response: 6.1942m³
